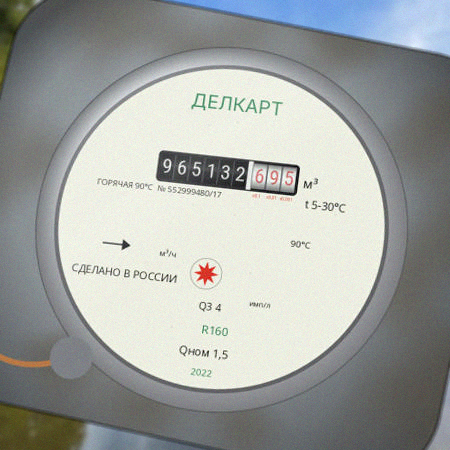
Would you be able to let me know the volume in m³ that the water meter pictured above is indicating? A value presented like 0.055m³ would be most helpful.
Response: 965132.695m³
